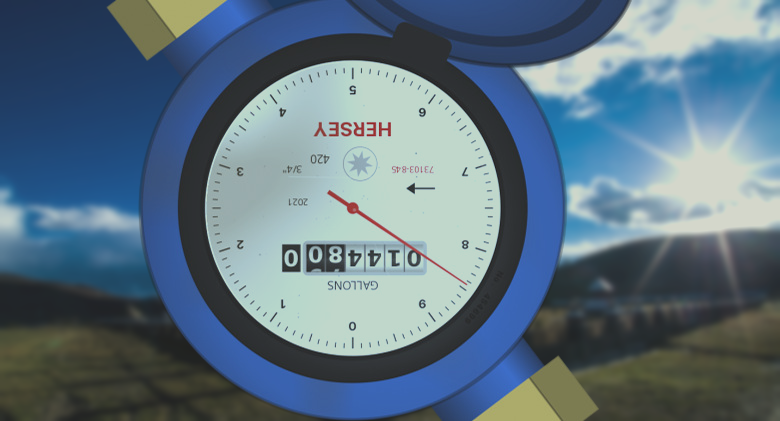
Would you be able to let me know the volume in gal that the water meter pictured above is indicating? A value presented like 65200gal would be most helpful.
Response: 144798.4gal
